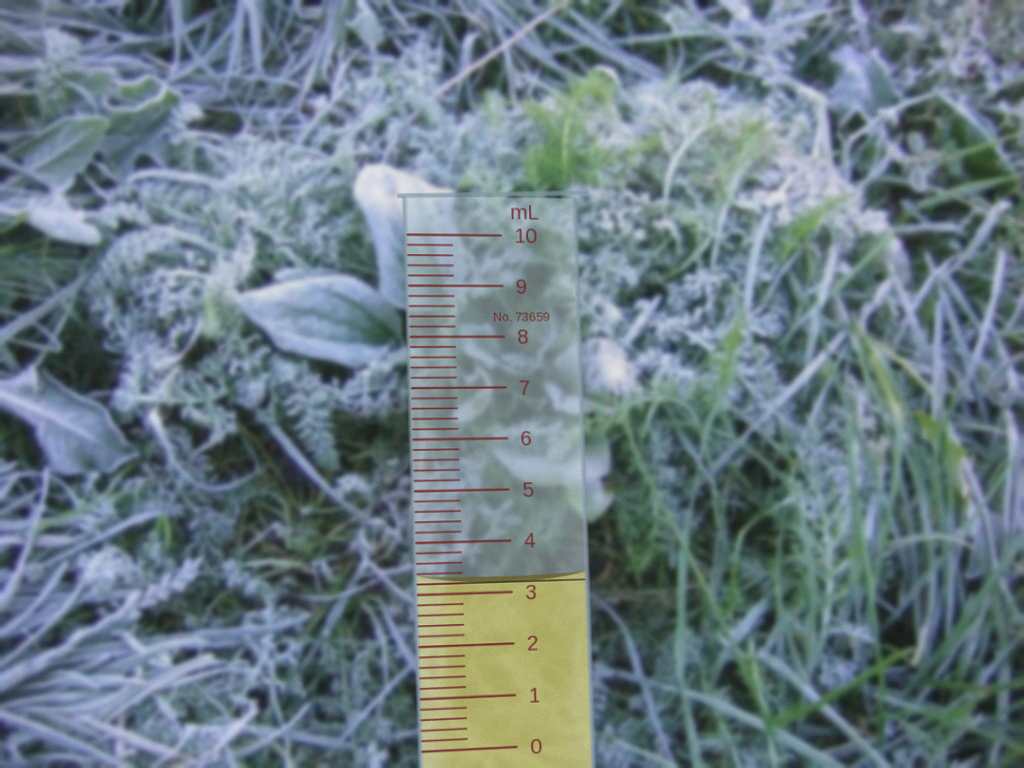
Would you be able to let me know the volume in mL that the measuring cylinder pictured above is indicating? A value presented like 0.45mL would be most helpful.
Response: 3.2mL
